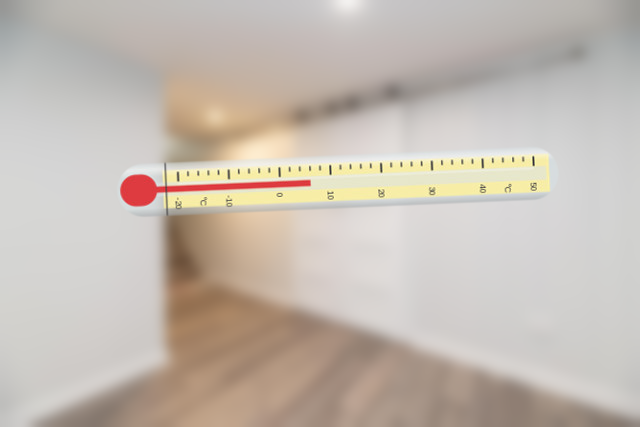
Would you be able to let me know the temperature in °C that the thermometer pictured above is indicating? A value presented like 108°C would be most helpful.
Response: 6°C
